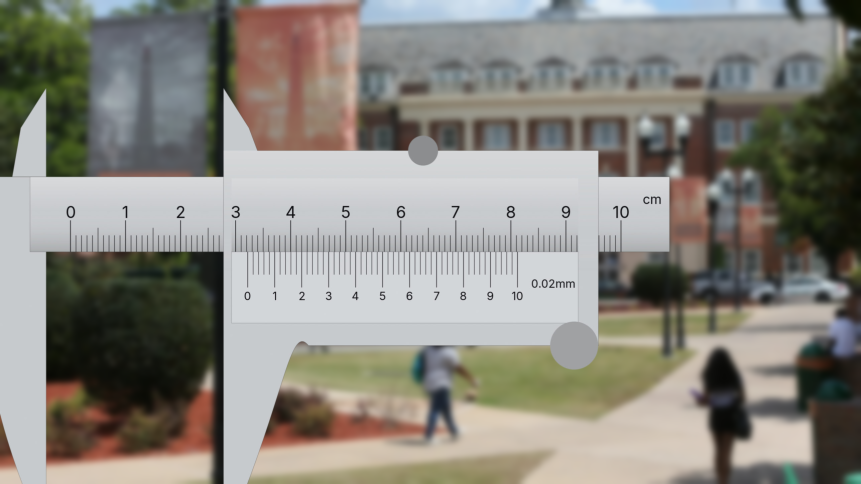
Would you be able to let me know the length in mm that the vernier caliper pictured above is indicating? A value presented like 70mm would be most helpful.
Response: 32.2mm
